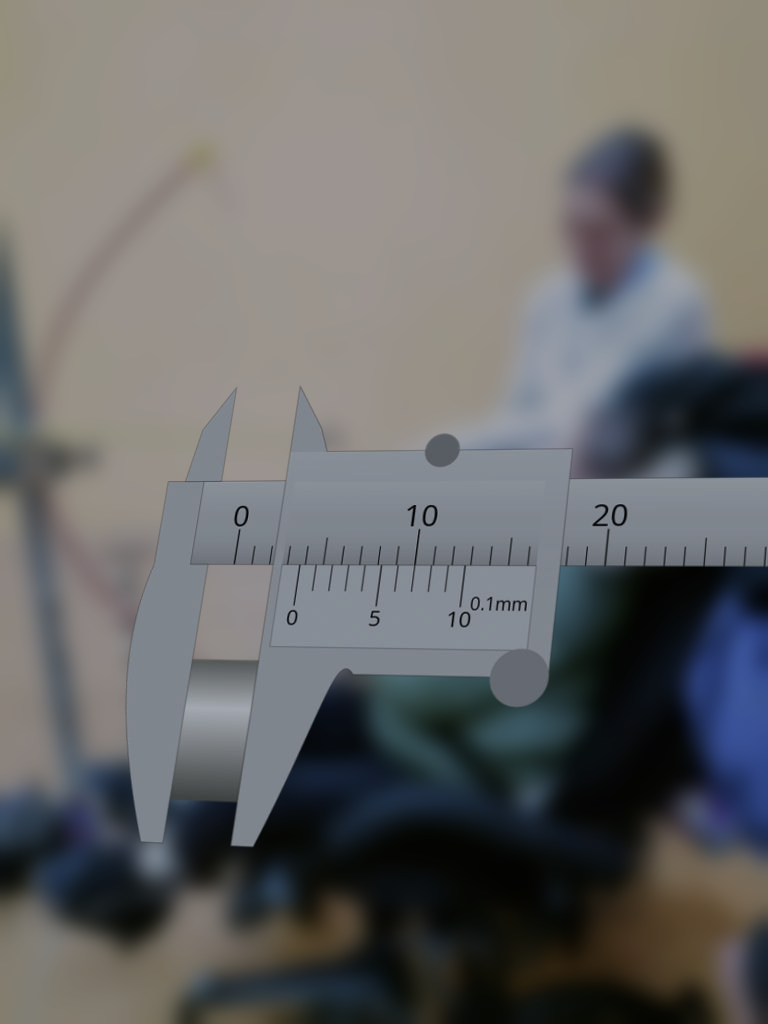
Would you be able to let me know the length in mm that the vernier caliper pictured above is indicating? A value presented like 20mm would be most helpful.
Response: 3.7mm
